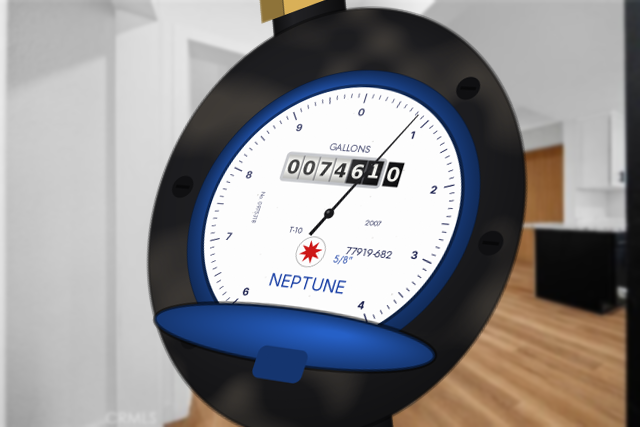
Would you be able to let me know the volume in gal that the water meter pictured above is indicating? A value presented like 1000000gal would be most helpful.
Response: 74610.8gal
